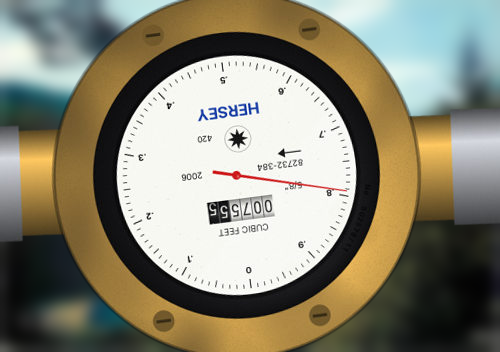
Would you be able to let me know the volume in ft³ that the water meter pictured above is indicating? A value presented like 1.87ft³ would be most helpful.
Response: 7554.79ft³
